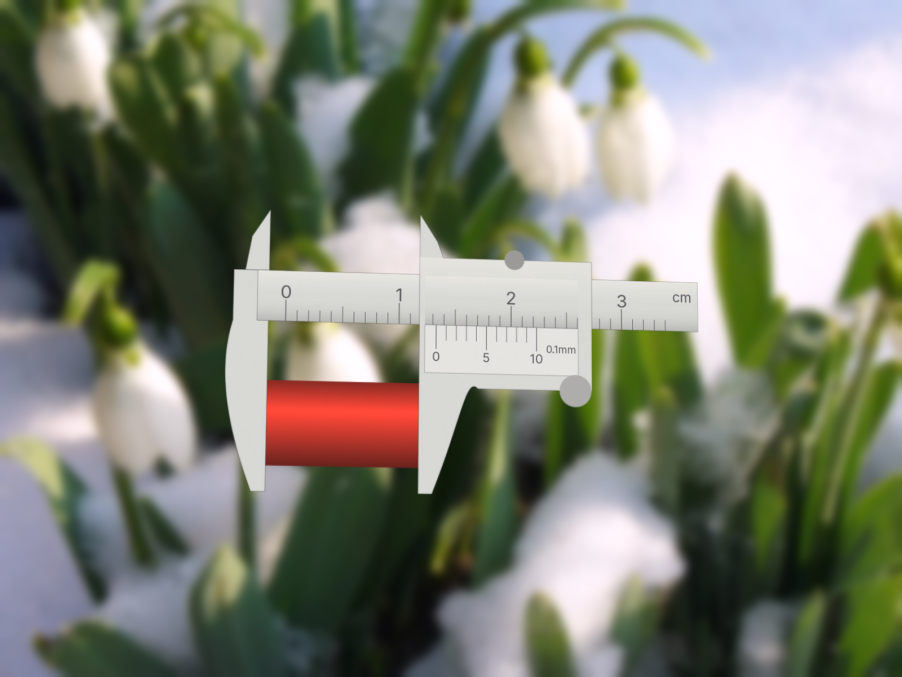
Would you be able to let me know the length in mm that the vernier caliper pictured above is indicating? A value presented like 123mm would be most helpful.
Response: 13.3mm
